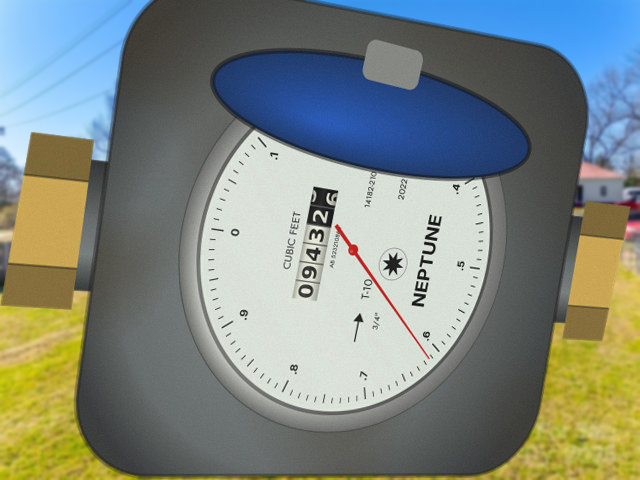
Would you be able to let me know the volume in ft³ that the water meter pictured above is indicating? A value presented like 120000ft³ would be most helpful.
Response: 94325.61ft³
